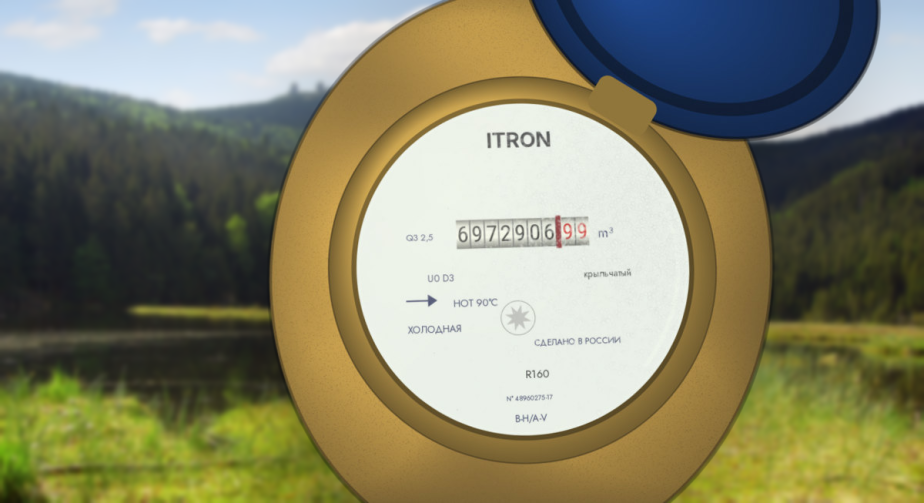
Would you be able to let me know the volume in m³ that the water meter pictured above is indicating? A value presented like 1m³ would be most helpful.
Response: 6972906.99m³
